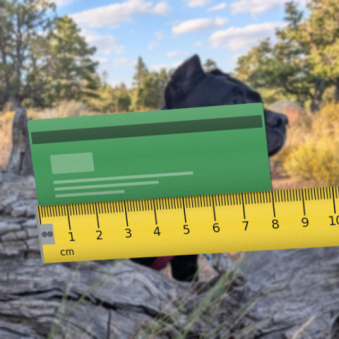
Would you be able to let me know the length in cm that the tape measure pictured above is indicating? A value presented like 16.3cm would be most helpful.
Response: 8cm
